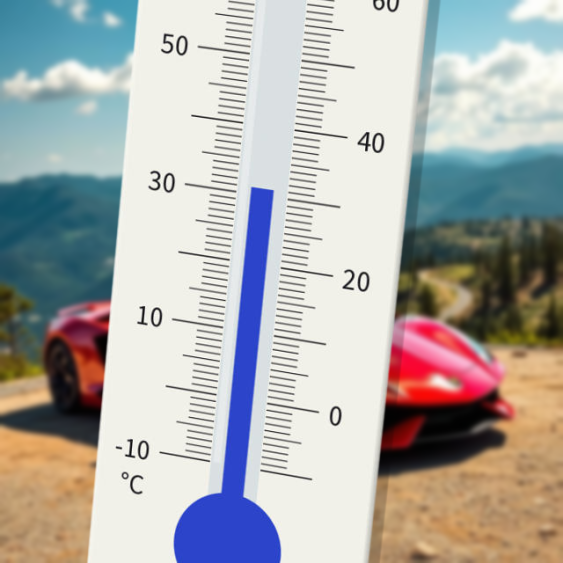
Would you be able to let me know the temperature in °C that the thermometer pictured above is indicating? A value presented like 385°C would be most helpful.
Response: 31°C
